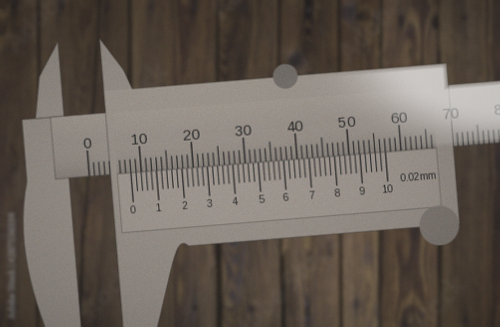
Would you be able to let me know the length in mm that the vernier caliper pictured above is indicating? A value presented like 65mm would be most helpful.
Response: 8.0mm
